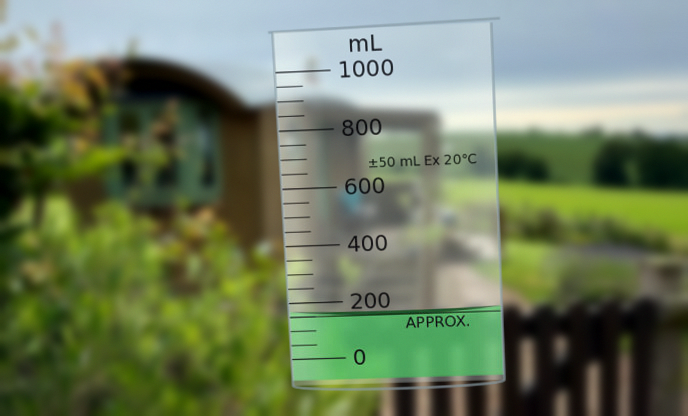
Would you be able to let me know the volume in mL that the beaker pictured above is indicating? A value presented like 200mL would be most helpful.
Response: 150mL
